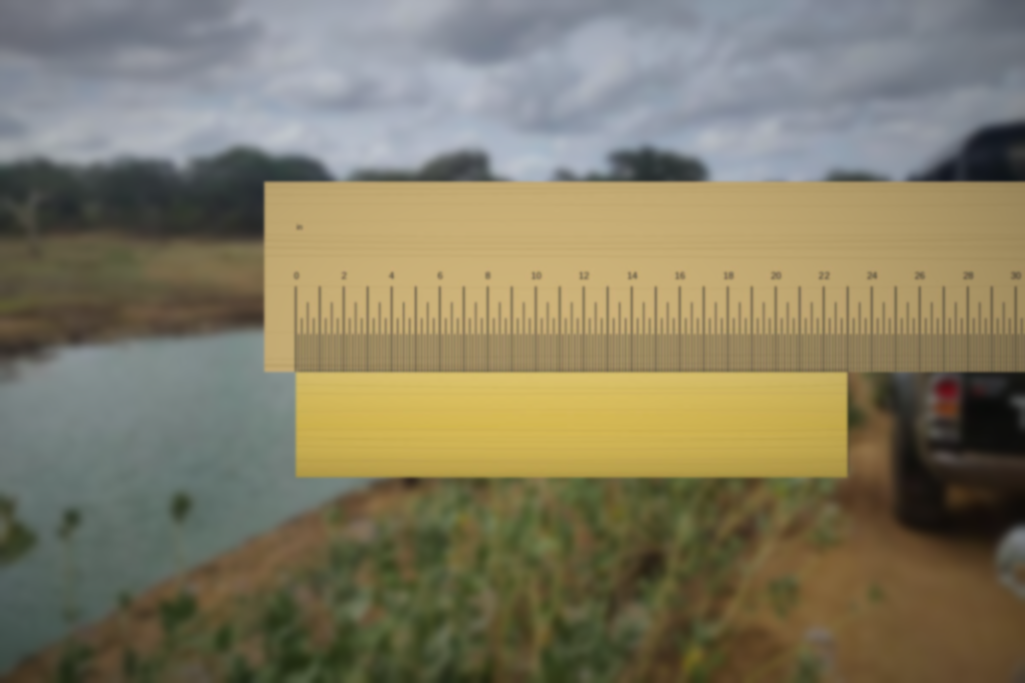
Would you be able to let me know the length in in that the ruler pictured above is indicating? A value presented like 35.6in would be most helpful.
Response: 23in
